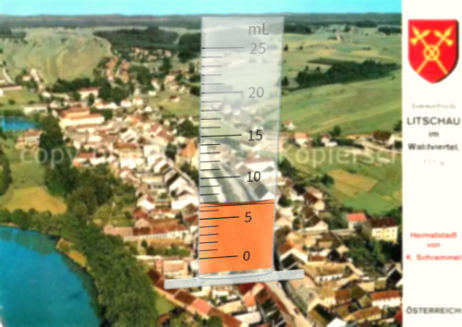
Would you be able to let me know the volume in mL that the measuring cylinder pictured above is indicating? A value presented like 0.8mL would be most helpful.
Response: 6.5mL
